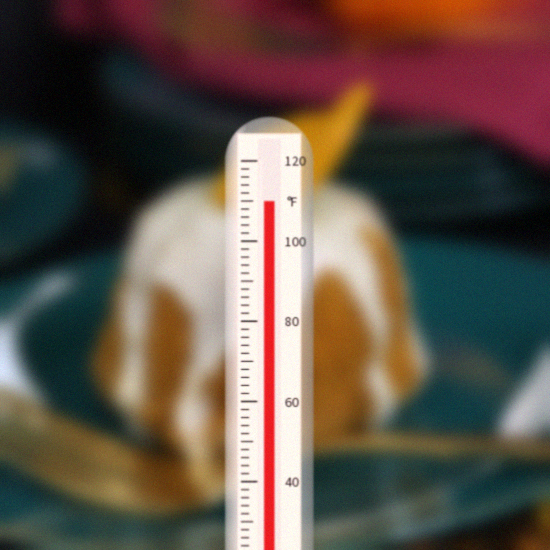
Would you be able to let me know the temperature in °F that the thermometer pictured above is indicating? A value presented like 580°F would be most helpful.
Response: 110°F
